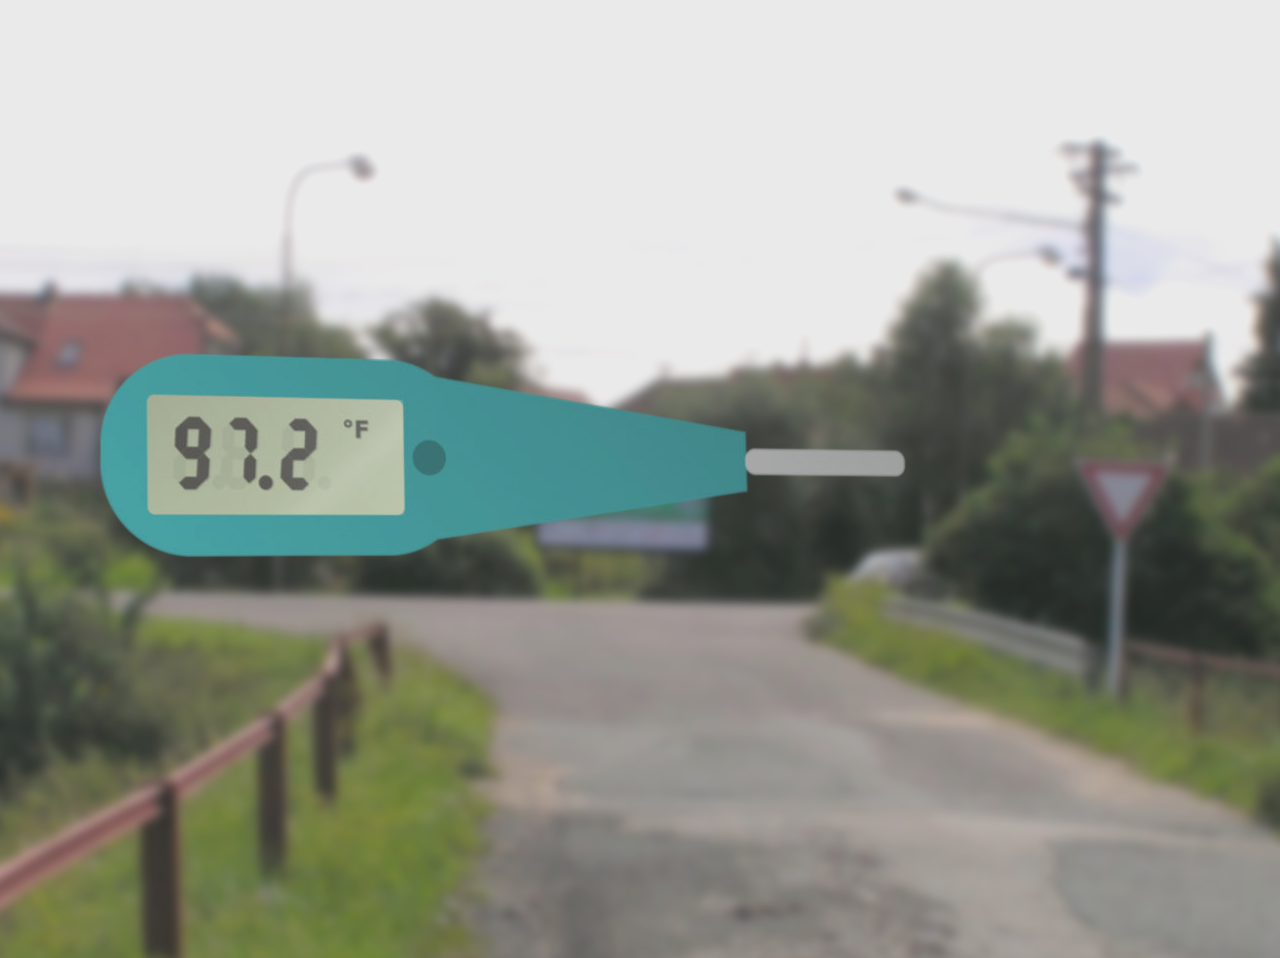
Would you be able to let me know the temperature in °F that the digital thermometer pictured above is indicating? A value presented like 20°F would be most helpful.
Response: 97.2°F
